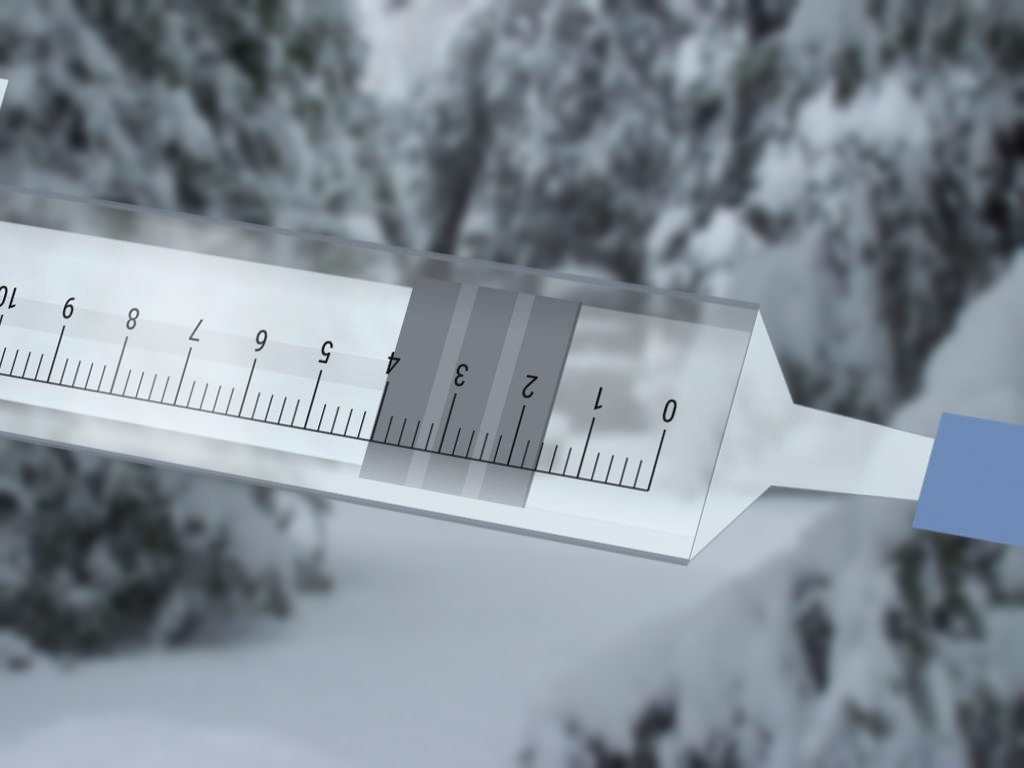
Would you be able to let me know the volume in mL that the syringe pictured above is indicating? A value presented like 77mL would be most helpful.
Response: 1.6mL
